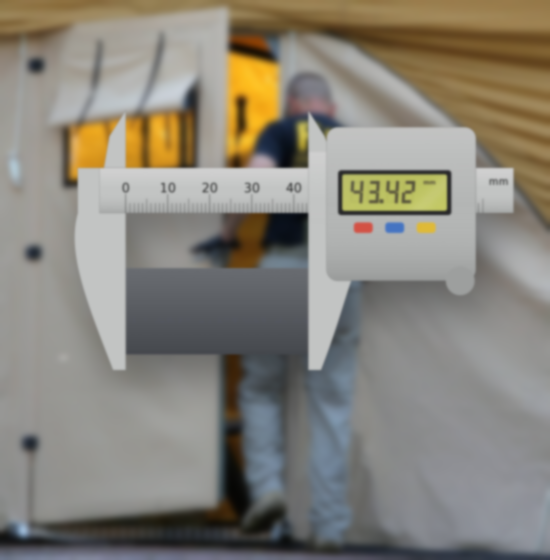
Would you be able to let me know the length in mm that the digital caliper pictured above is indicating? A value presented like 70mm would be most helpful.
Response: 43.42mm
